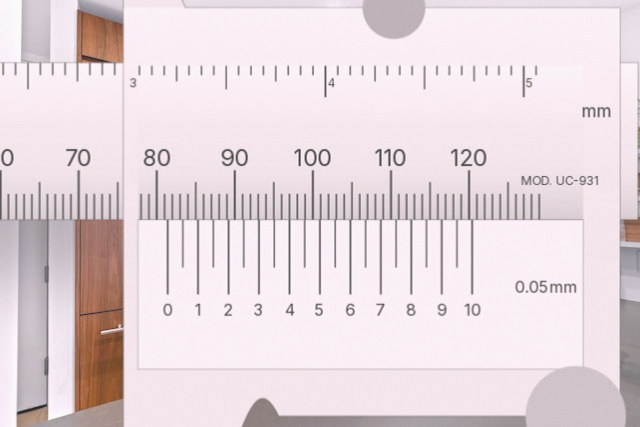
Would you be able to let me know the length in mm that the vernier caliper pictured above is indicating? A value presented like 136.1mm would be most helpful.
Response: 81.4mm
